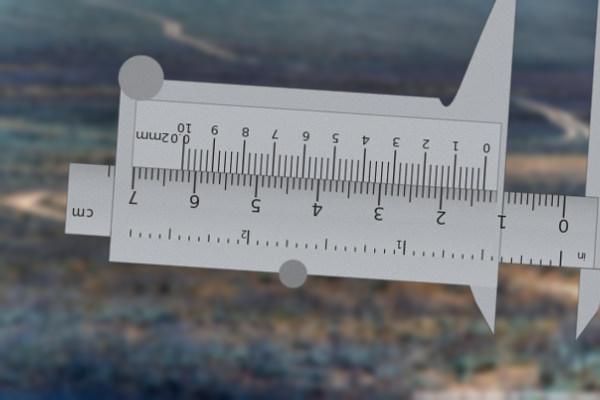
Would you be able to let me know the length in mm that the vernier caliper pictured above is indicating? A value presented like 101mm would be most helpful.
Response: 13.2mm
